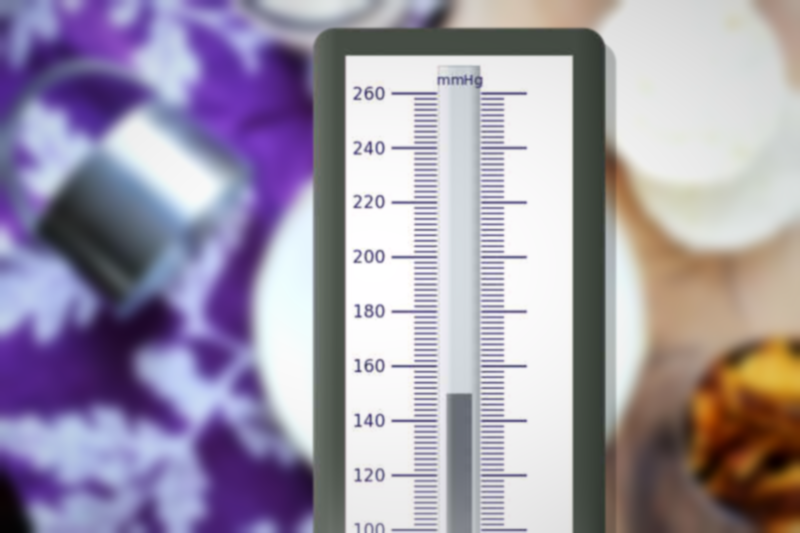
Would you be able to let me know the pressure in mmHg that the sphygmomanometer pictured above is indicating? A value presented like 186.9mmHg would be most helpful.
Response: 150mmHg
